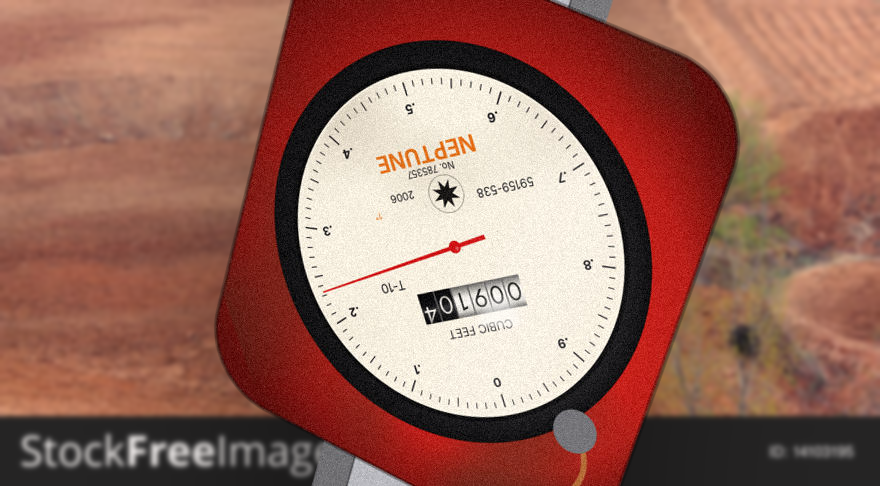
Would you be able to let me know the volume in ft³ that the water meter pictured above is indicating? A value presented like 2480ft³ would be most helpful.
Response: 9104.23ft³
